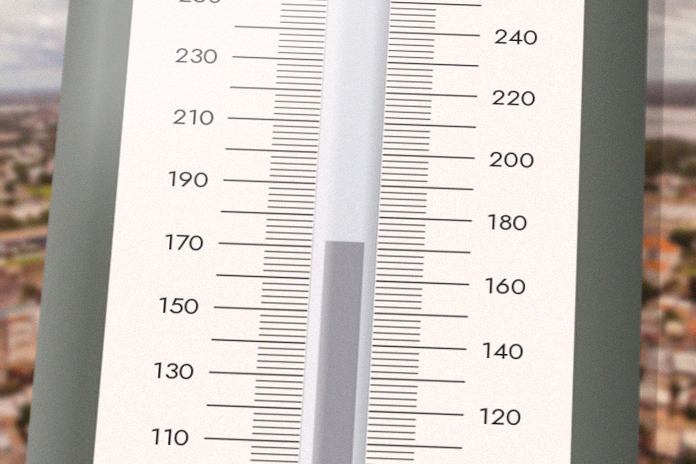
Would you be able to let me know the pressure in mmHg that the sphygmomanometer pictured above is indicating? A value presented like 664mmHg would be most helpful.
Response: 172mmHg
